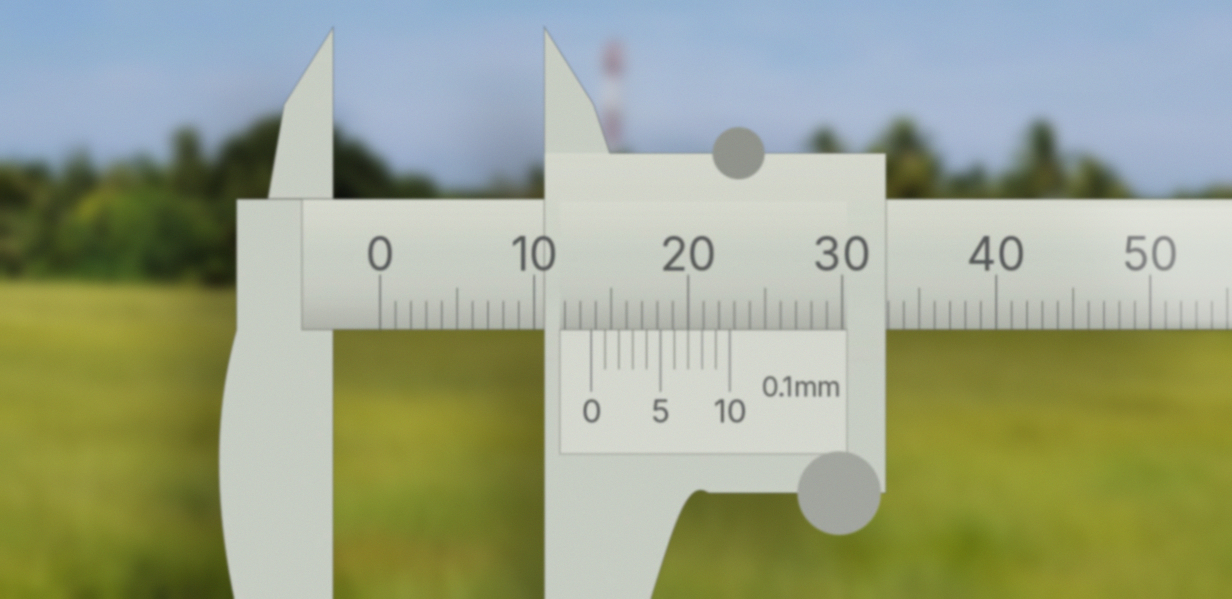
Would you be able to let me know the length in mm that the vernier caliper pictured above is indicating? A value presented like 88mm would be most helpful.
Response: 13.7mm
